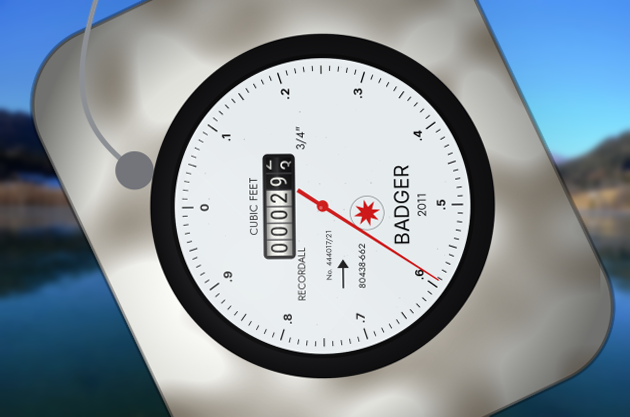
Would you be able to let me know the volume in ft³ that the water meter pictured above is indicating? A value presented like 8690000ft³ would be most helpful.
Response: 292.59ft³
